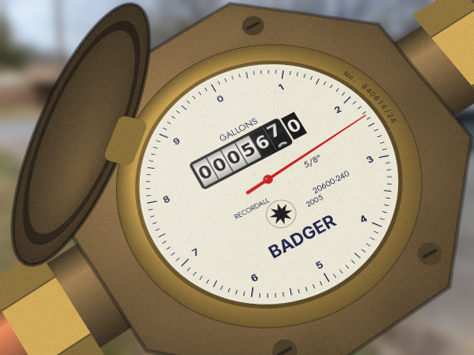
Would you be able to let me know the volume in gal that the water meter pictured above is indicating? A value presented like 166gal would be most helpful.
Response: 5672.3gal
